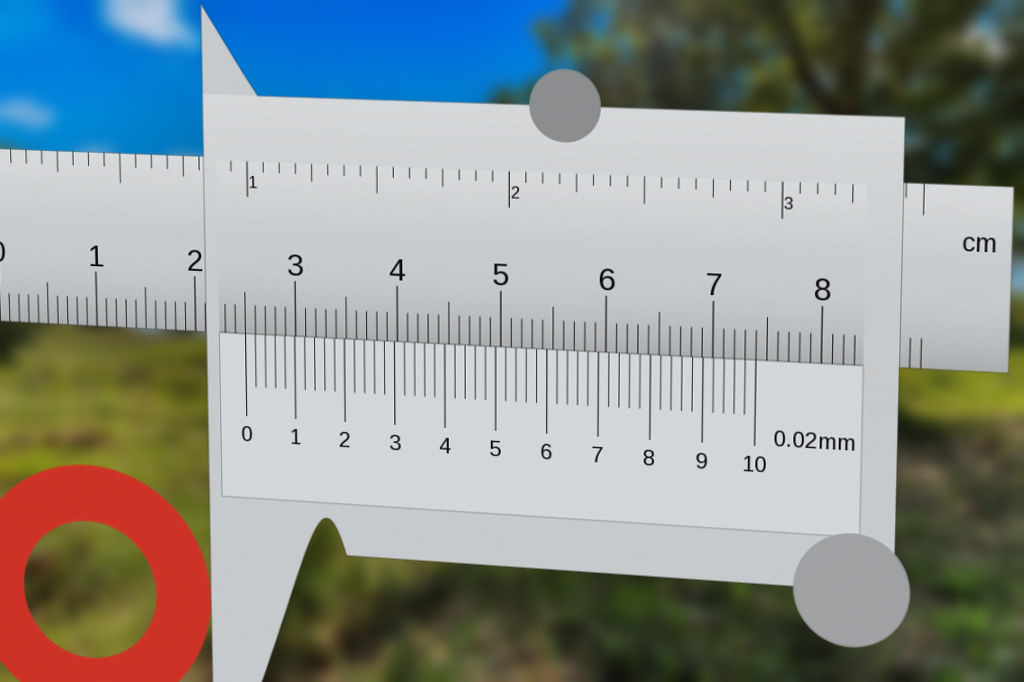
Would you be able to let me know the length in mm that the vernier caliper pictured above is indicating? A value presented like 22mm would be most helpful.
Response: 25.0mm
